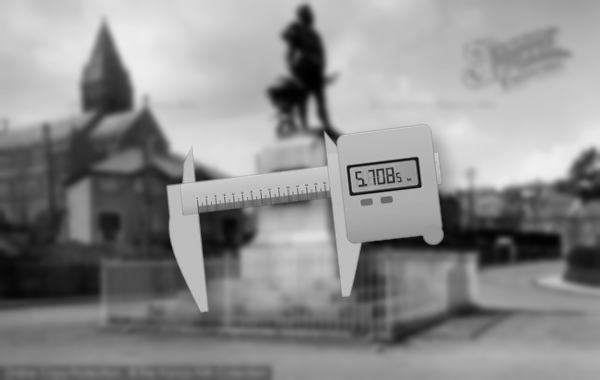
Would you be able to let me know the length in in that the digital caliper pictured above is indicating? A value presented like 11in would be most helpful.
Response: 5.7085in
